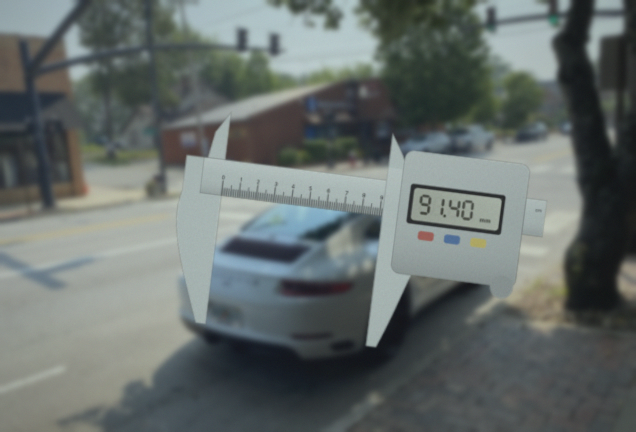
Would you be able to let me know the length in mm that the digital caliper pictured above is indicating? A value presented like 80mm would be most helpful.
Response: 91.40mm
